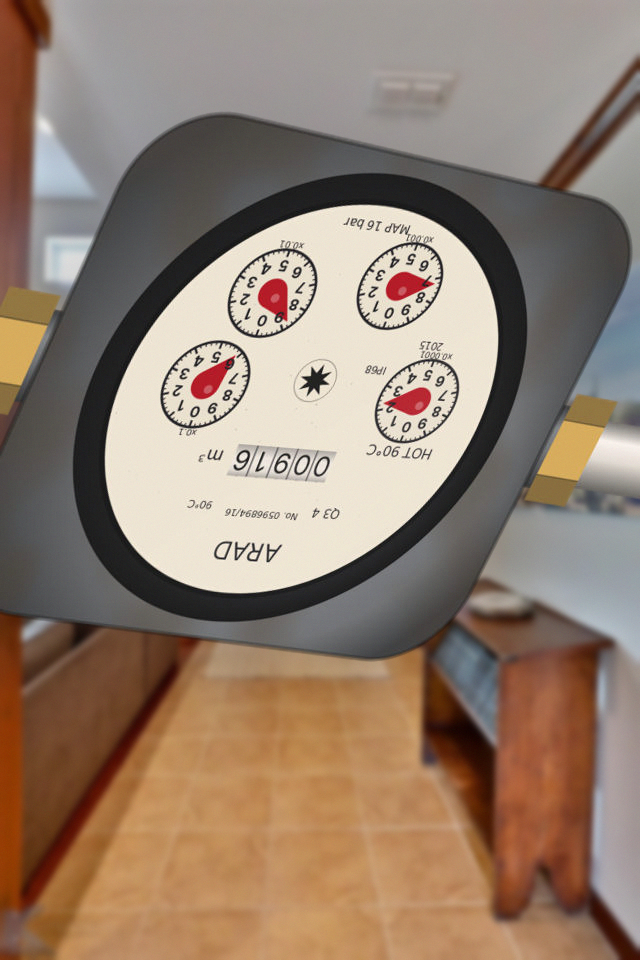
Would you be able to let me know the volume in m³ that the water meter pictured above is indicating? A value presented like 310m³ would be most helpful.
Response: 916.5872m³
